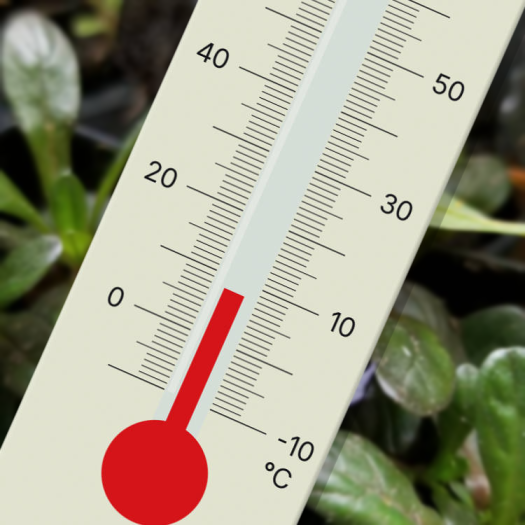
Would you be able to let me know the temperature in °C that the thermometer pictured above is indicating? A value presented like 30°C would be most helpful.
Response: 8°C
